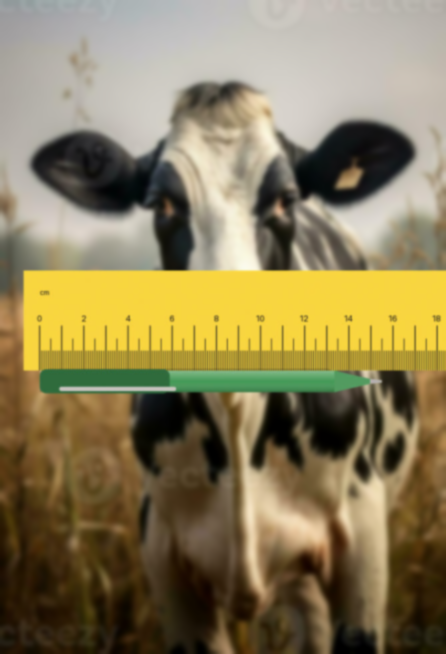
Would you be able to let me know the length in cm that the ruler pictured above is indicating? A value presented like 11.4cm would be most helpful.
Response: 15.5cm
